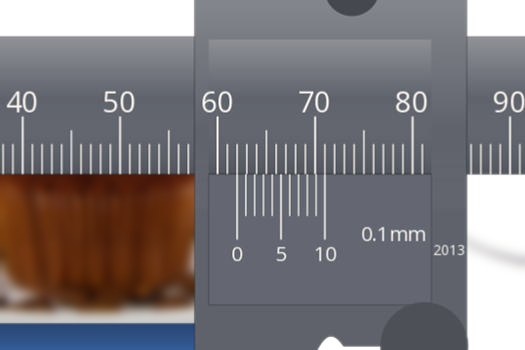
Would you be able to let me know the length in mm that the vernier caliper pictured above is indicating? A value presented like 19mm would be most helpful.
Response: 62.0mm
